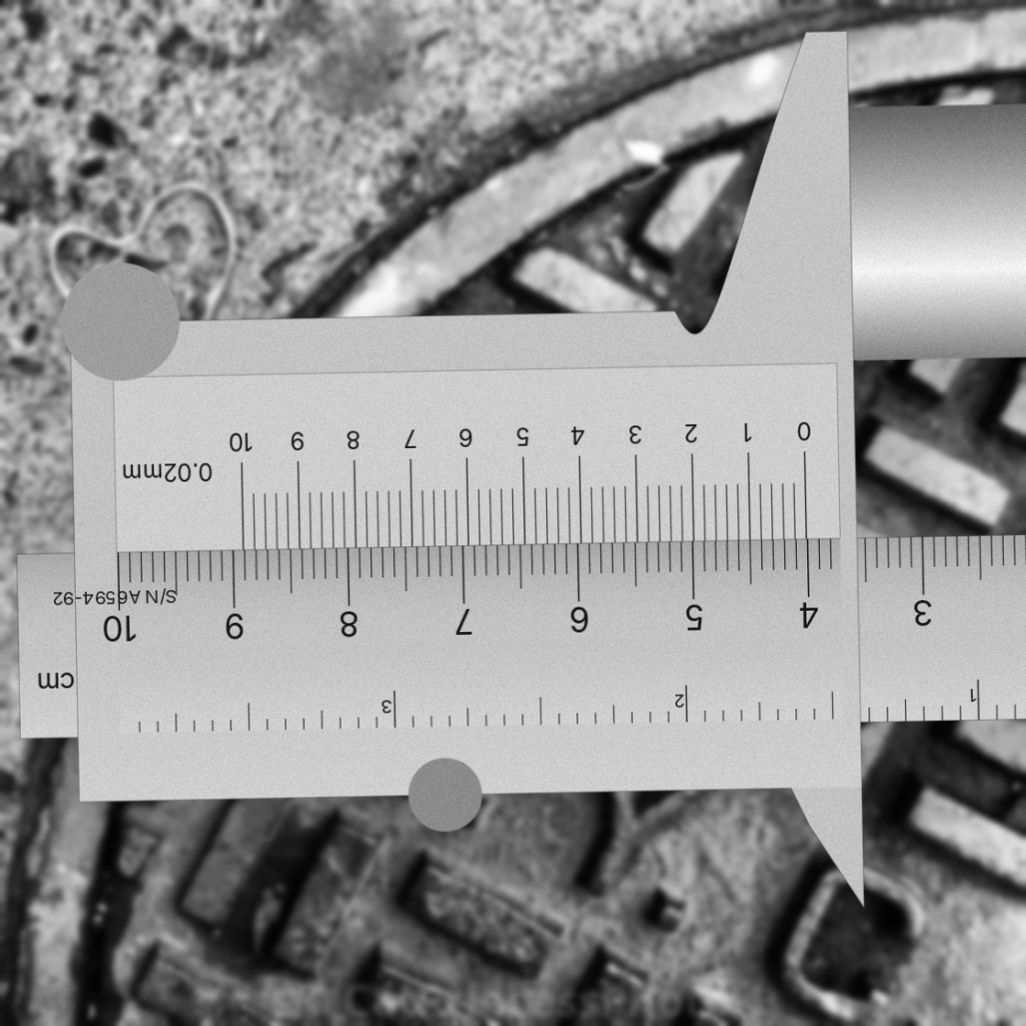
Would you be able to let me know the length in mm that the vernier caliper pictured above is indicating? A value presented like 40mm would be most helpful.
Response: 40.1mm
